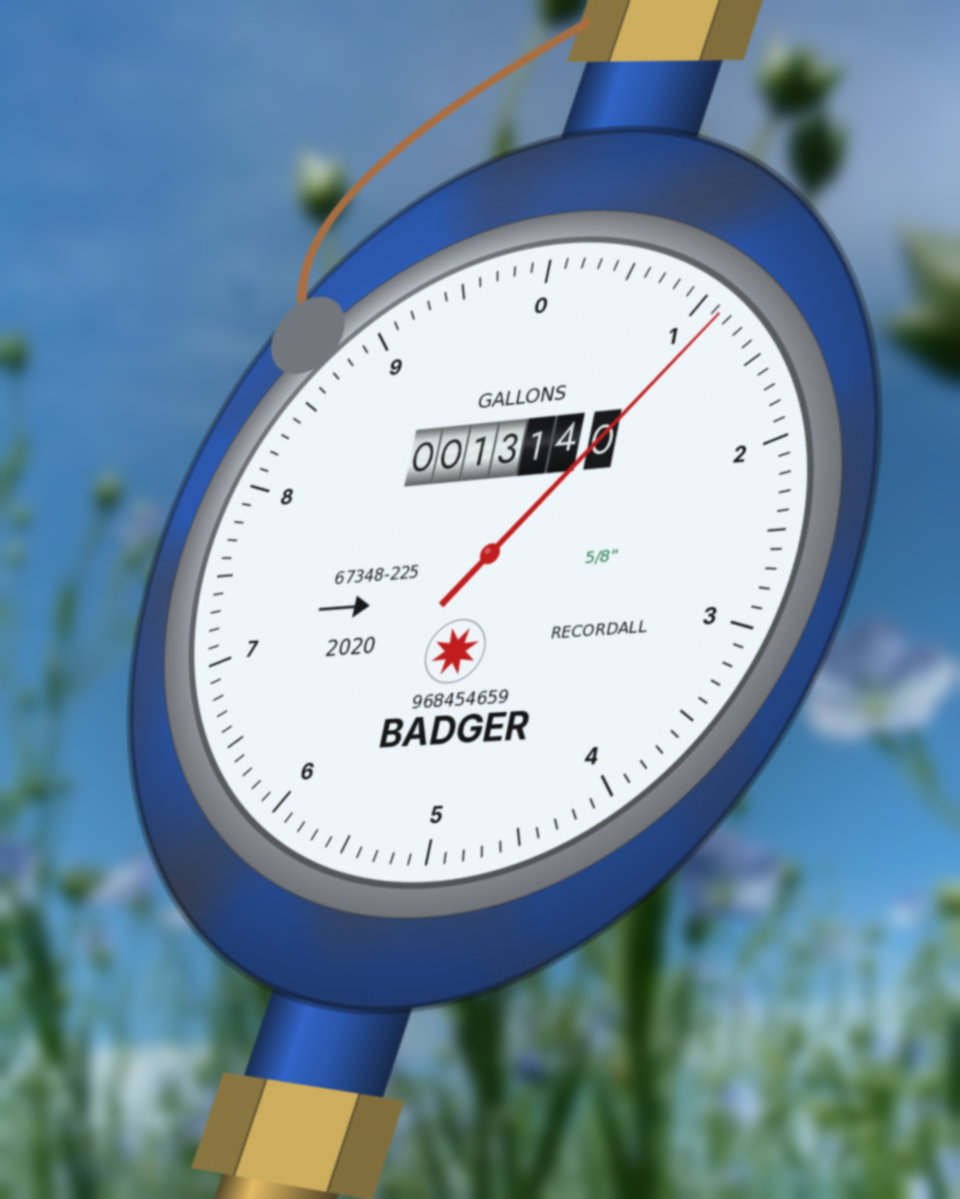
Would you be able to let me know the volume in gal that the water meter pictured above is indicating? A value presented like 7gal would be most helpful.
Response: 13141.1gal
